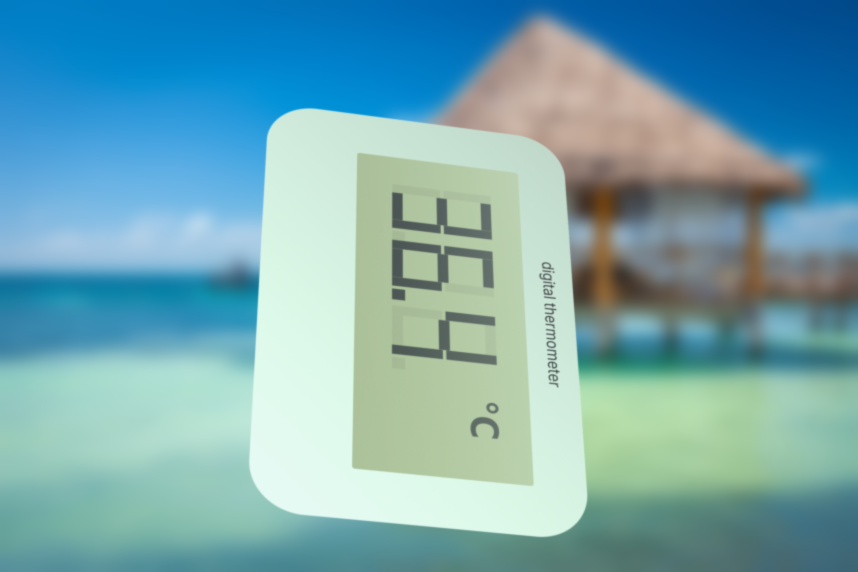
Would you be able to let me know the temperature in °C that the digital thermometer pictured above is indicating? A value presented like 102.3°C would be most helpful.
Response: 36.4°C
